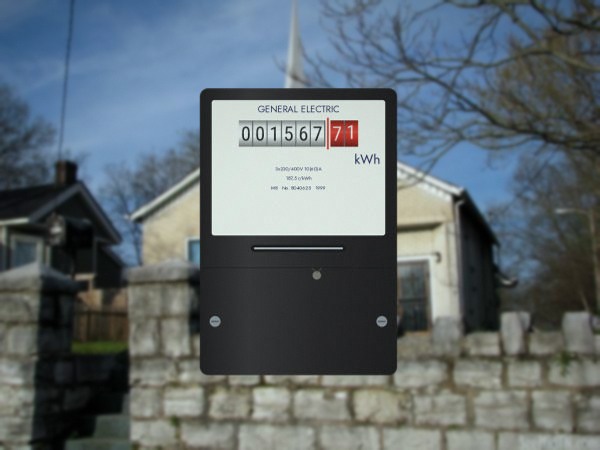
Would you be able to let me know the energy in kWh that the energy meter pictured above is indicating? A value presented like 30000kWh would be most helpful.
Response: 1567.71kWh
